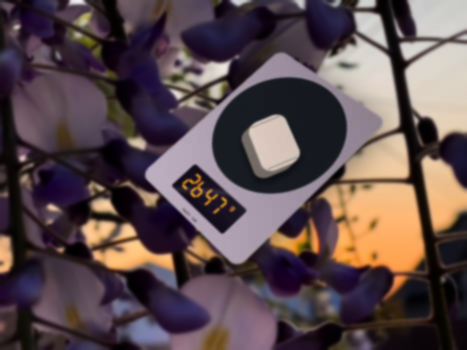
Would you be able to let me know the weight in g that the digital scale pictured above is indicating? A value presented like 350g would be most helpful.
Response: 2647g
